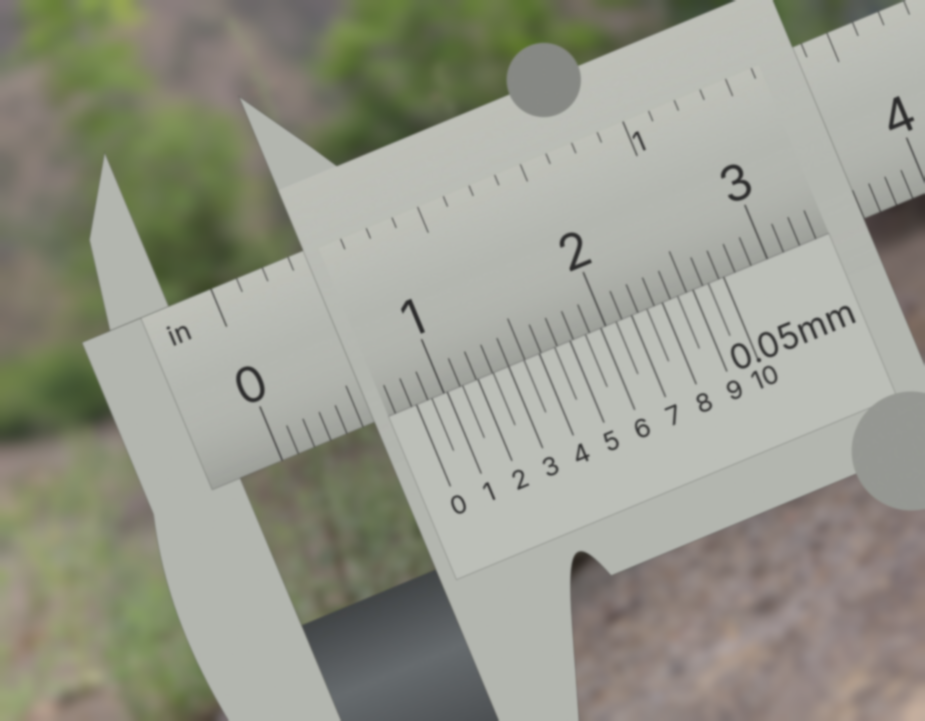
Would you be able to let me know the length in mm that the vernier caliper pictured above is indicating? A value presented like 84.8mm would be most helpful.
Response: 8.3mm
